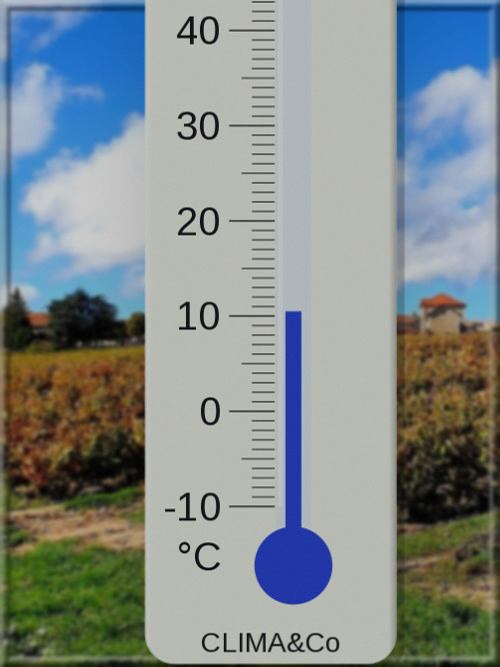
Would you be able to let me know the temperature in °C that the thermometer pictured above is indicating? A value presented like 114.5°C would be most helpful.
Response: 10.5°C
